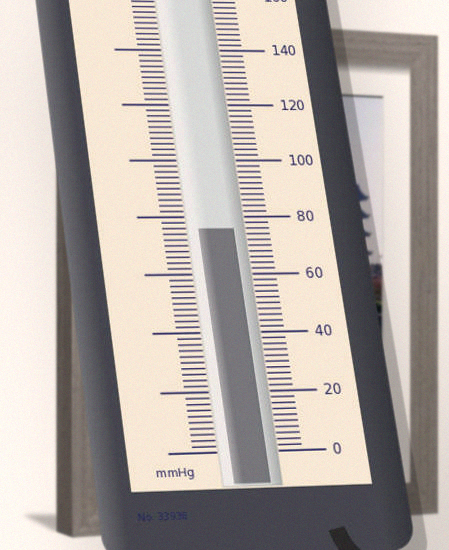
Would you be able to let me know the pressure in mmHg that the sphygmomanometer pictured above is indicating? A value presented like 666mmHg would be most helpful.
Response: 76mmHg
